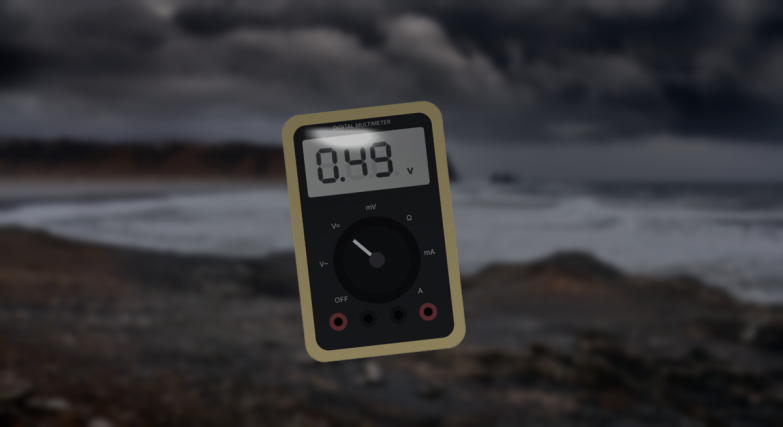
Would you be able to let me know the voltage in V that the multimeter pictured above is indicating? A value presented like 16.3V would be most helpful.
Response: 0.49V
